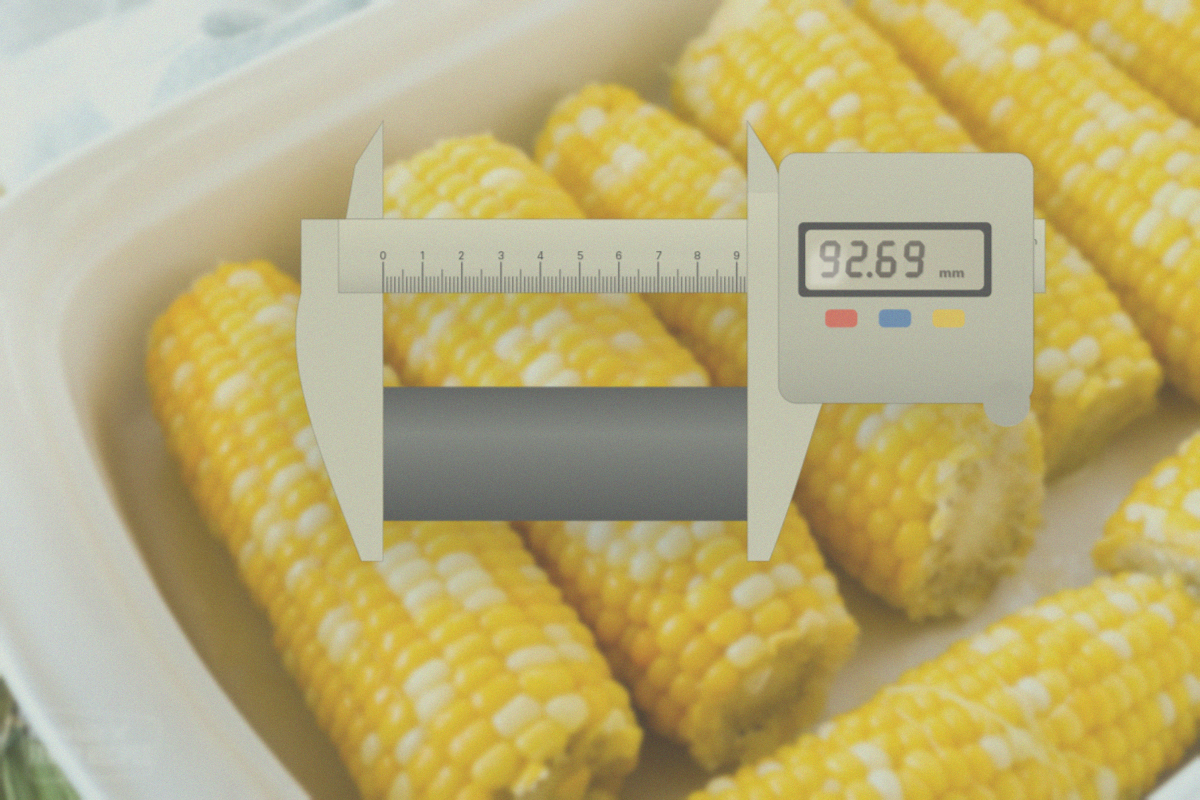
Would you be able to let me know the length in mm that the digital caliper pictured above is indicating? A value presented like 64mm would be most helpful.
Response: 92.69mm
